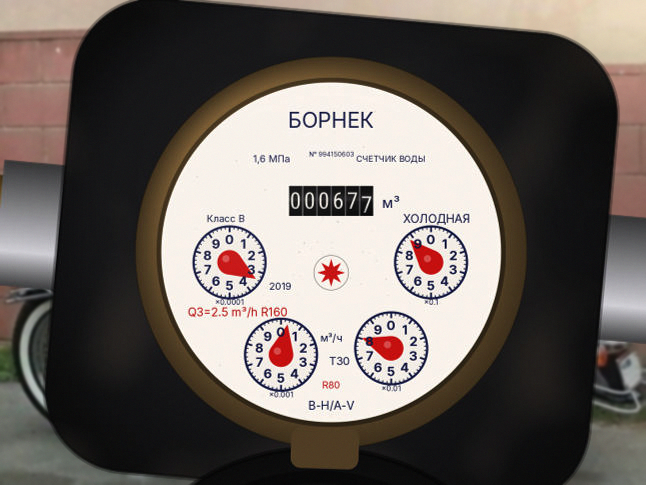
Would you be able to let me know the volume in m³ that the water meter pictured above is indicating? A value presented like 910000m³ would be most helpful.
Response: 676.8803m³
